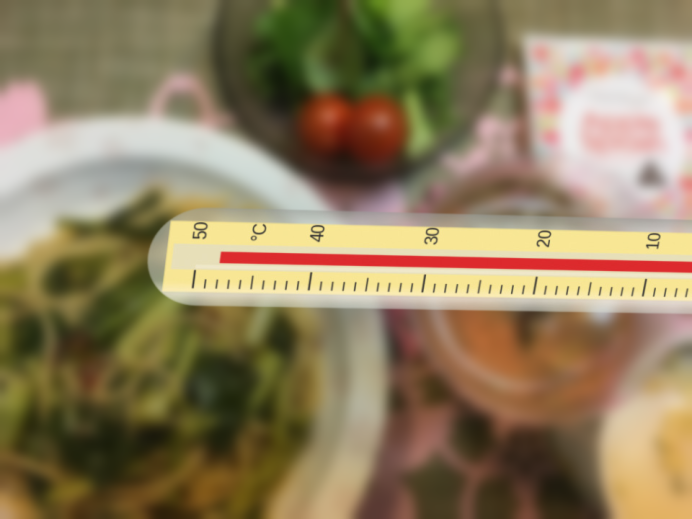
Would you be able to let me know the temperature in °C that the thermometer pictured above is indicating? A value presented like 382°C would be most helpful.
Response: 48°C
